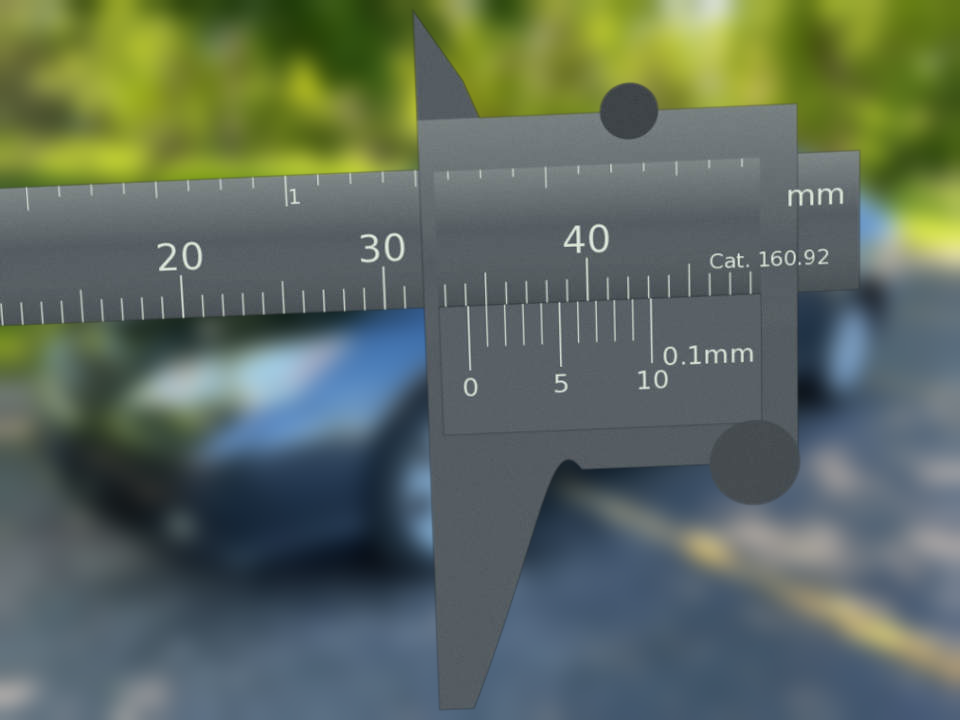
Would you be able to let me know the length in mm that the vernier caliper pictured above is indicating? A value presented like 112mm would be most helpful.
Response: 34.1mm
